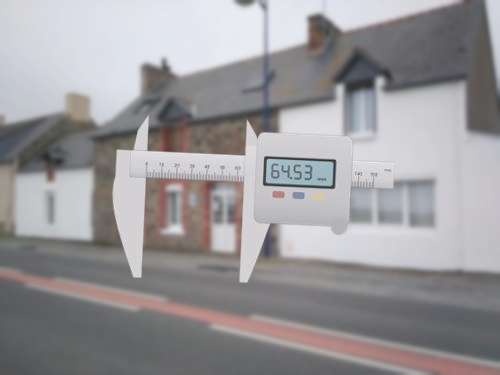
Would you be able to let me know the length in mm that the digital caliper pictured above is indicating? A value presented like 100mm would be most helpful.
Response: 64.53mm
